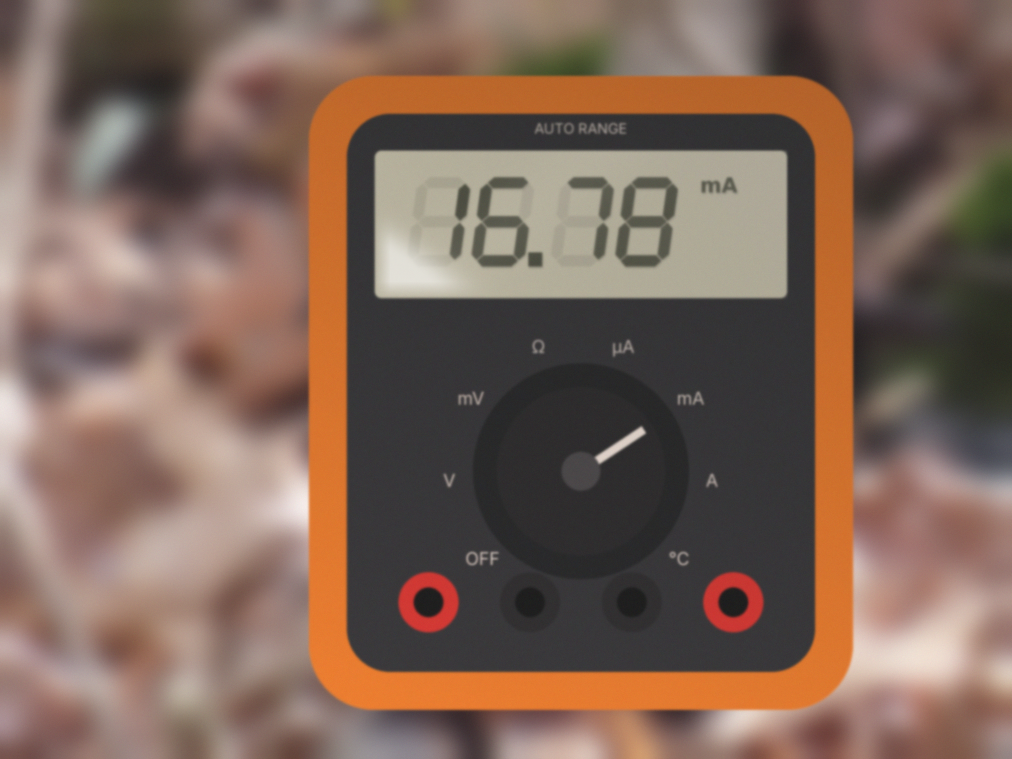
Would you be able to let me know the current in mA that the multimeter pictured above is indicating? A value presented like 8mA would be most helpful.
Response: 16.78mA
